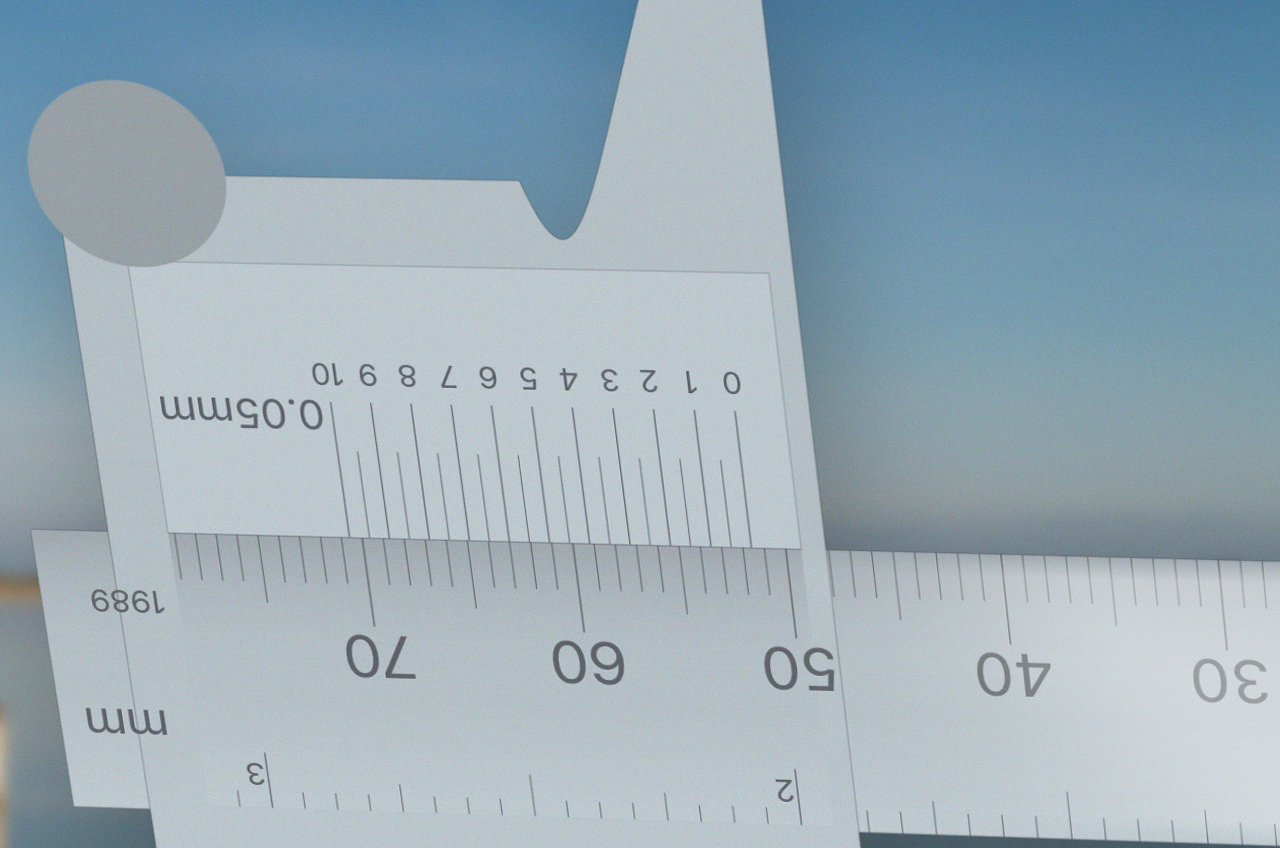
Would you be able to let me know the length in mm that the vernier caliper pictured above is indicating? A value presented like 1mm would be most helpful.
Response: 51.6mm
